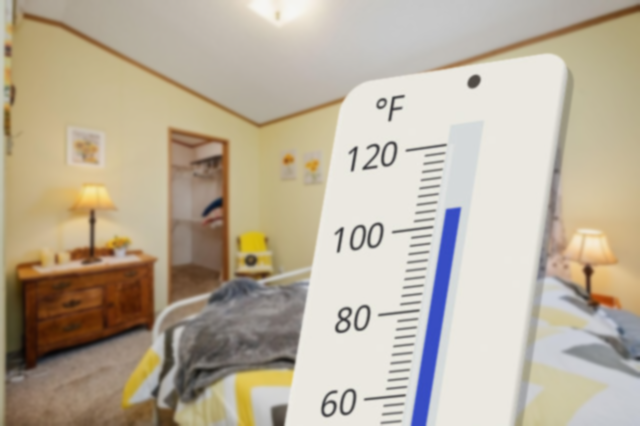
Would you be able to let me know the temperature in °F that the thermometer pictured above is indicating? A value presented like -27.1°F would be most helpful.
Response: 104°F
